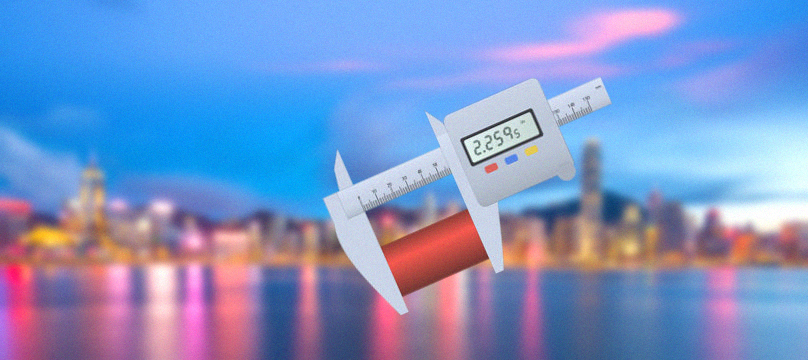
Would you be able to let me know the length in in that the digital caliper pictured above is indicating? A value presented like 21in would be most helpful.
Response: 2.2595in
